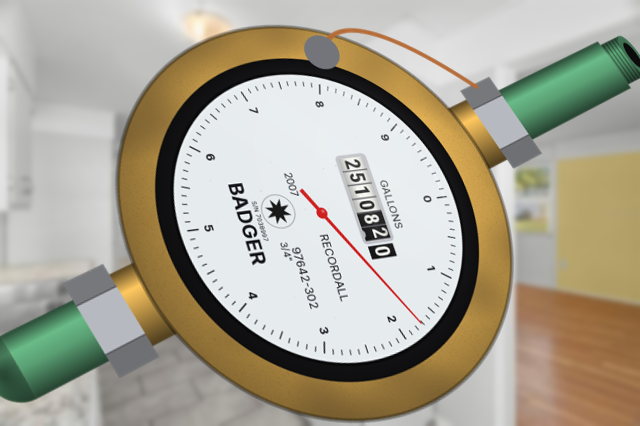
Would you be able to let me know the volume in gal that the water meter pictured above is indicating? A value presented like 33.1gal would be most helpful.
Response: 2510821.7gal
